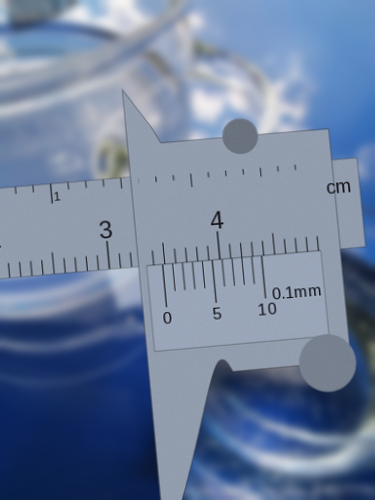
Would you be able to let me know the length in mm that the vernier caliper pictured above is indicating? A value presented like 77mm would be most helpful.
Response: 34.8mm
